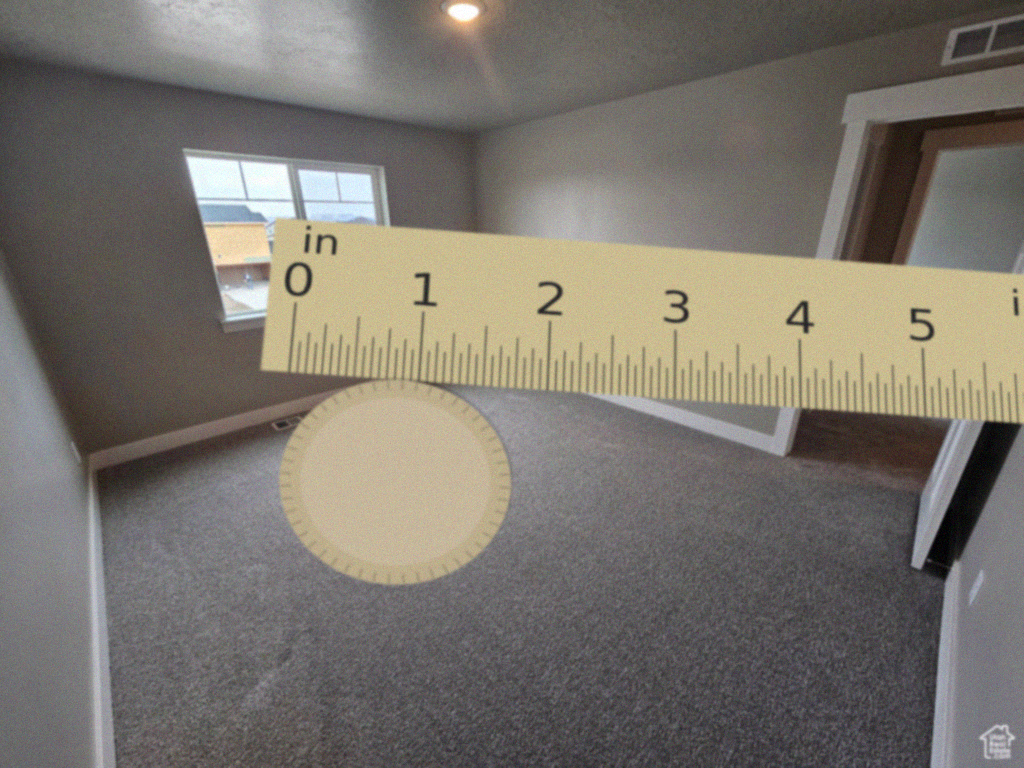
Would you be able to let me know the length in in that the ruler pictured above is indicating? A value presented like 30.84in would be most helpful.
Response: 1.75in
